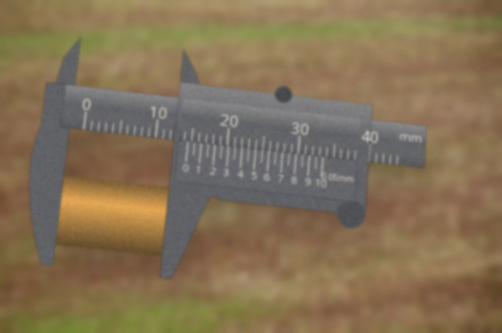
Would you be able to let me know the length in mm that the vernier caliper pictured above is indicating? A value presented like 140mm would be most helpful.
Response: 14.5mm
